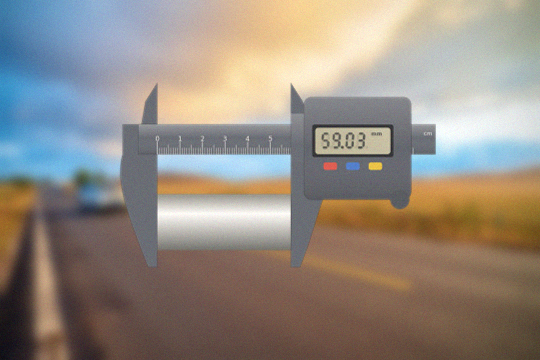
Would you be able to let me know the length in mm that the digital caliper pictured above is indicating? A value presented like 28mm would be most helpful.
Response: 59.03mm
